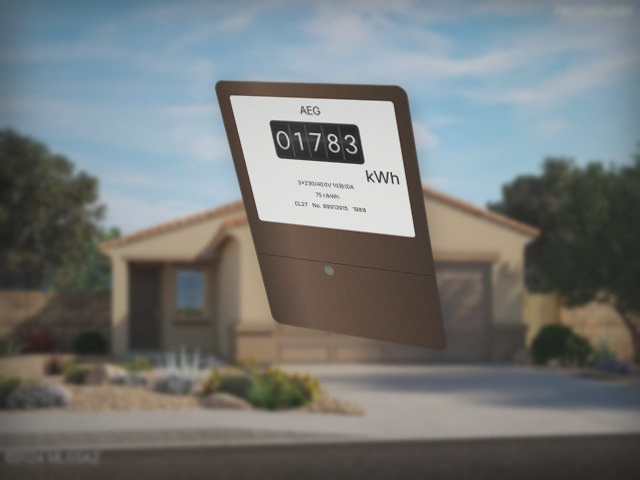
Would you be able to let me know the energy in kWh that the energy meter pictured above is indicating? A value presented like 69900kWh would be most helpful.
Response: 1783kWh
